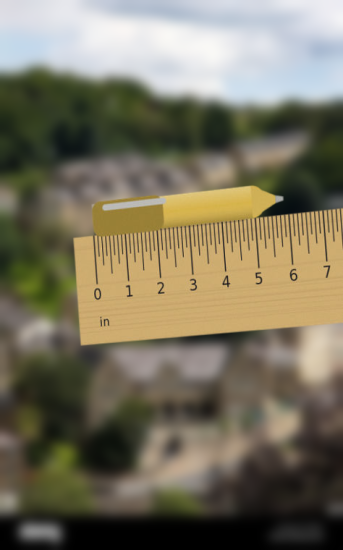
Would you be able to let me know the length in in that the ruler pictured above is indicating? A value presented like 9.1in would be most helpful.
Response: 5.875in
